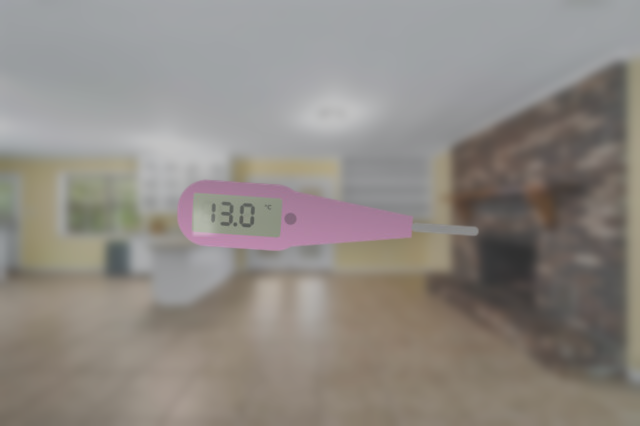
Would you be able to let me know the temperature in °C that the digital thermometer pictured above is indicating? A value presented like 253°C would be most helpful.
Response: 13.0°C
